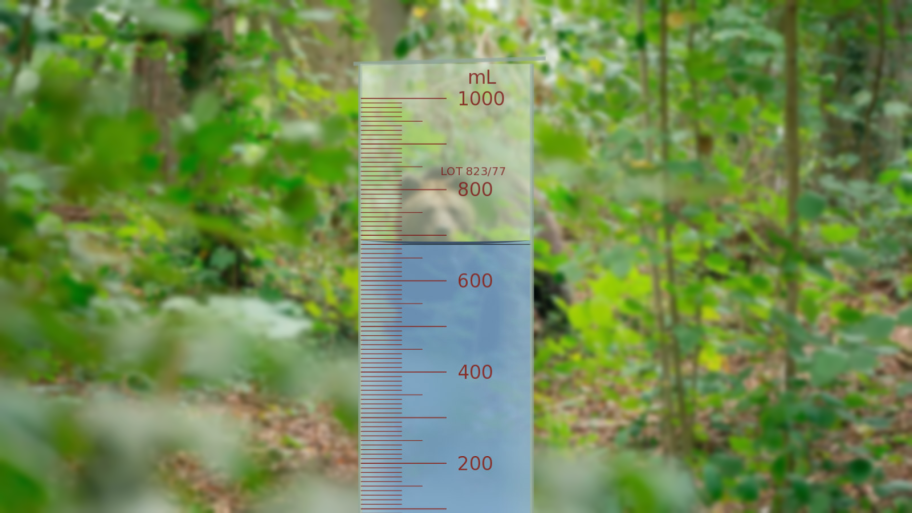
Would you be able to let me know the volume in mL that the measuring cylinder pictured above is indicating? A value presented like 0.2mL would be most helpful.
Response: 680mL
